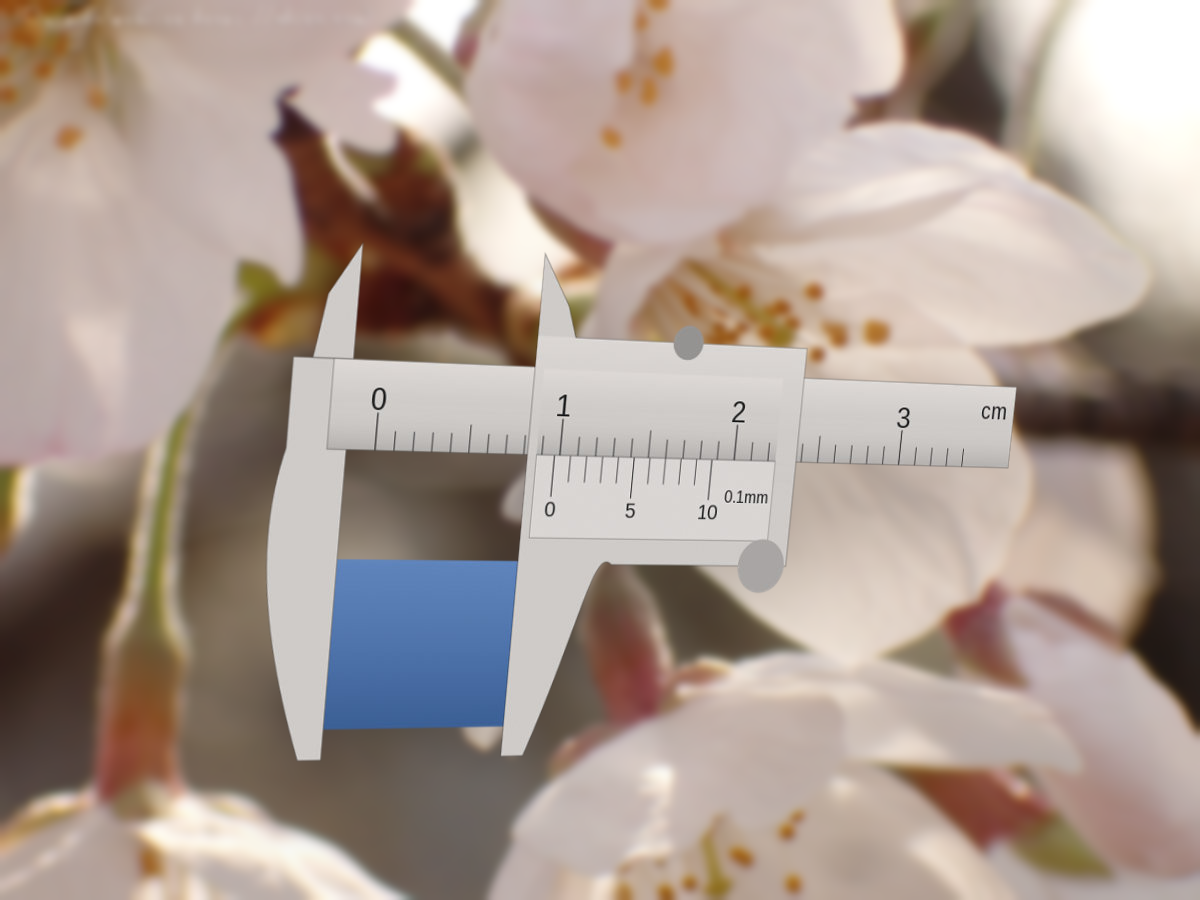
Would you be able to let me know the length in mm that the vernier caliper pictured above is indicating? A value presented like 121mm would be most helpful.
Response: 9.7mm
